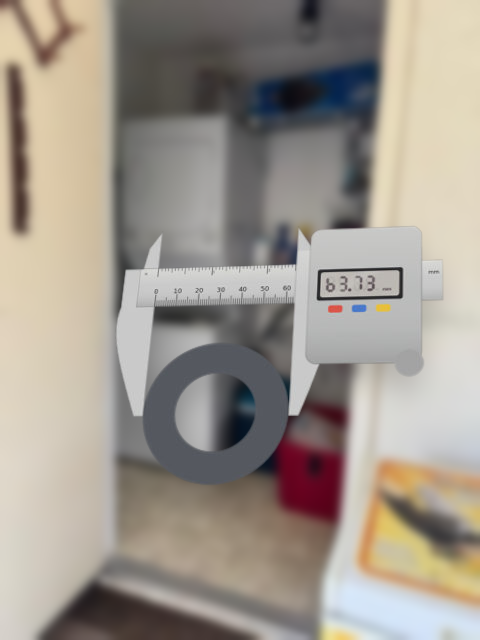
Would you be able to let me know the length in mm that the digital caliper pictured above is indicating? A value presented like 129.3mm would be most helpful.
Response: 63.73mm
